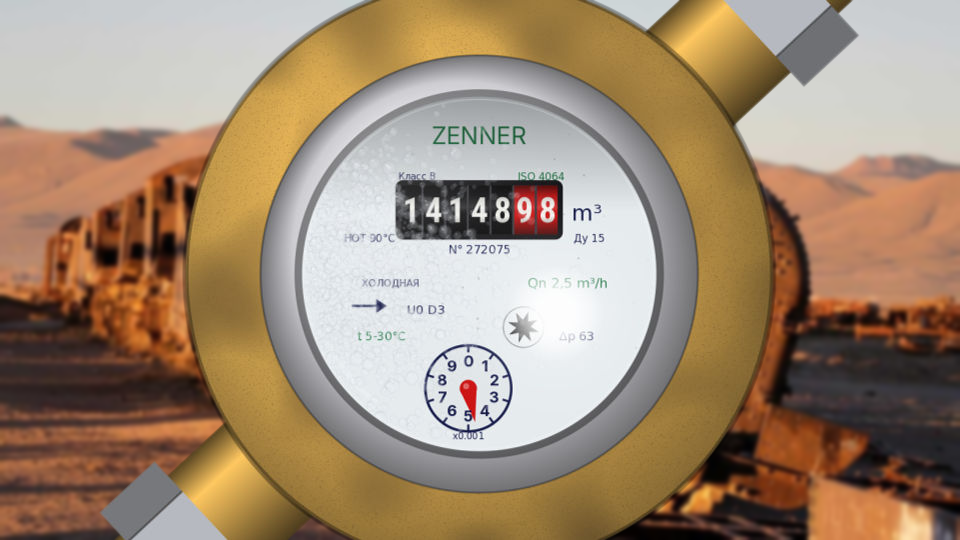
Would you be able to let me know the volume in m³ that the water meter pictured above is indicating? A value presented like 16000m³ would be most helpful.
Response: 14148.984m³
